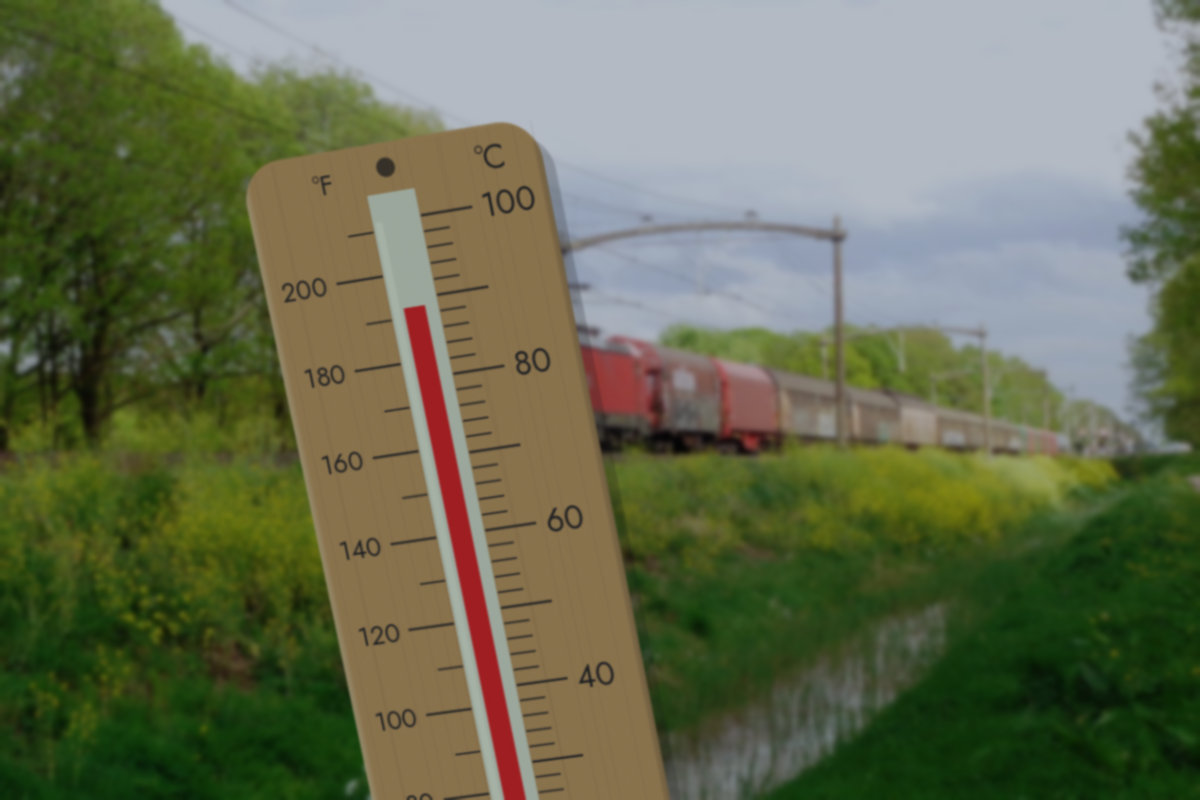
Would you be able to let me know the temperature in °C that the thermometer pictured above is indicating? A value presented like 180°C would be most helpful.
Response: 89°C
